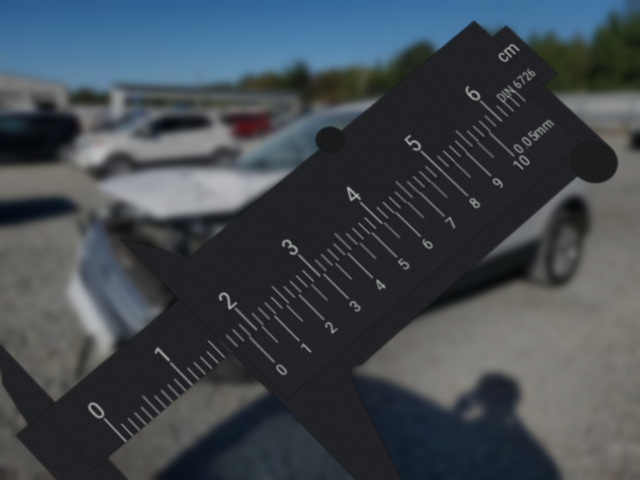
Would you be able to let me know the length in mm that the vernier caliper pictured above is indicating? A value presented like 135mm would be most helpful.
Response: 18.8mm
